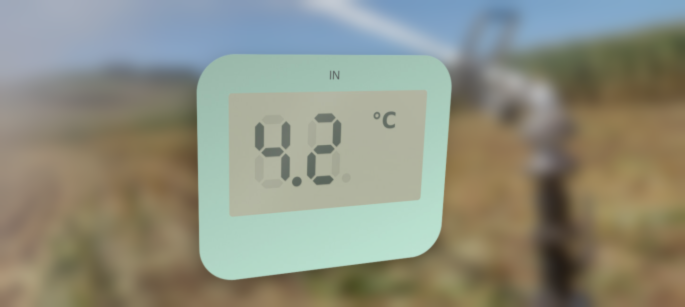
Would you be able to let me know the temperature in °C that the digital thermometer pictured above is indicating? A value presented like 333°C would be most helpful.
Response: 4.2°C
